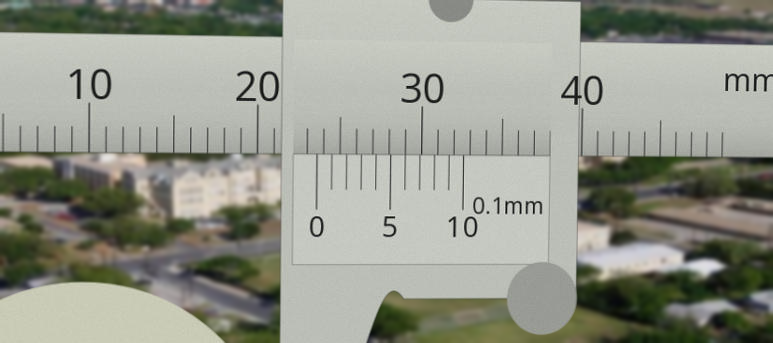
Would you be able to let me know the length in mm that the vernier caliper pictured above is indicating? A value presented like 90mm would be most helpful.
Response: 23.6mm
